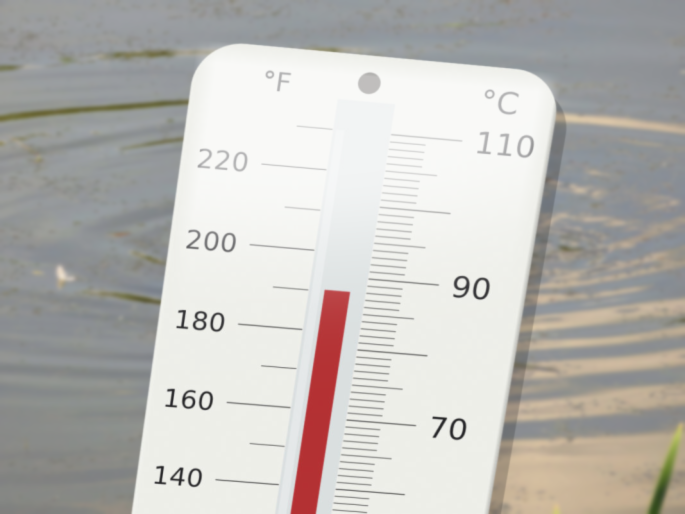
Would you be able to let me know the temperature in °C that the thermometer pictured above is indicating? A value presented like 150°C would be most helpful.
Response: 88°C
